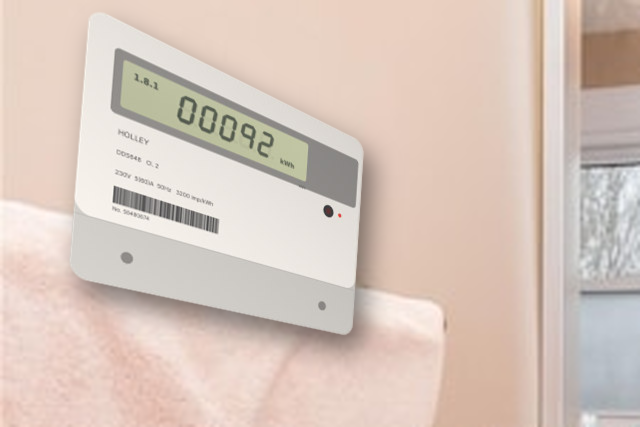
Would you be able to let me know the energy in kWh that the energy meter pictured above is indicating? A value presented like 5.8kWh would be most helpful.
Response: 92kWh
